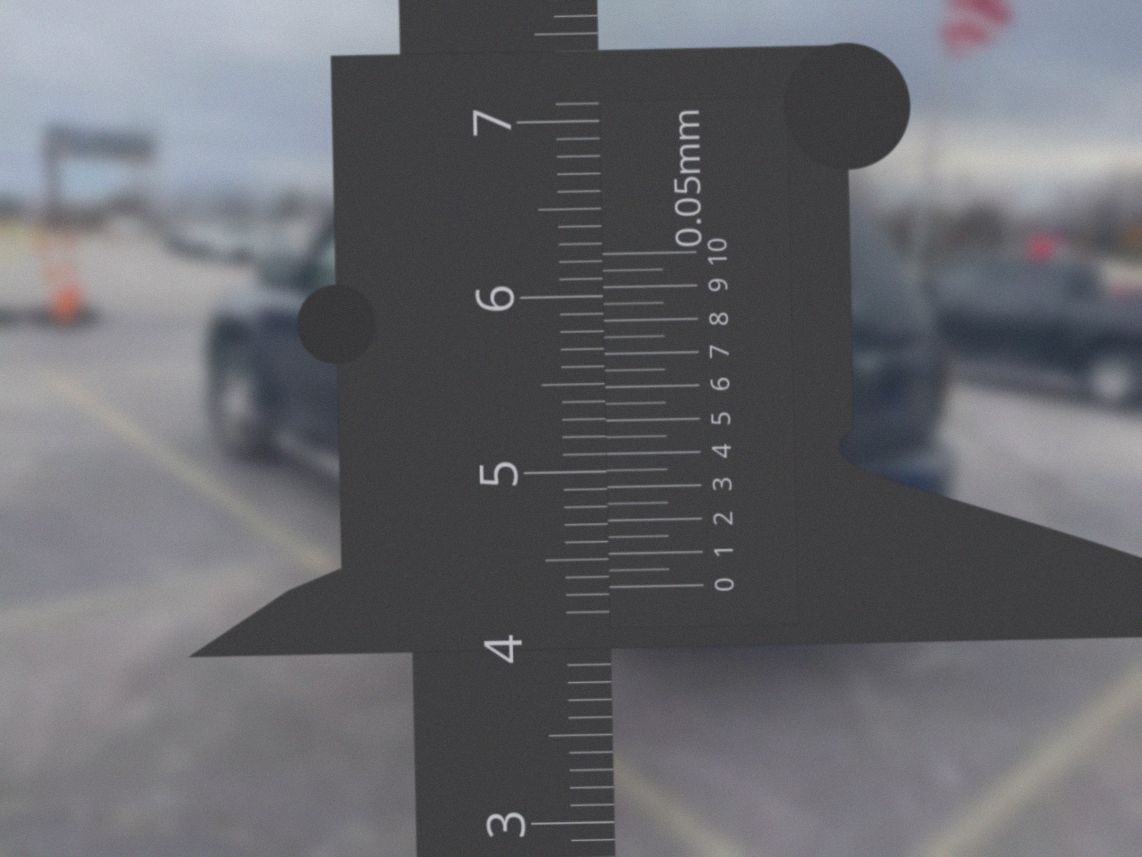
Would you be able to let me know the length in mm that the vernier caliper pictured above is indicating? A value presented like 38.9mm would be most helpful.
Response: 43.4mm
